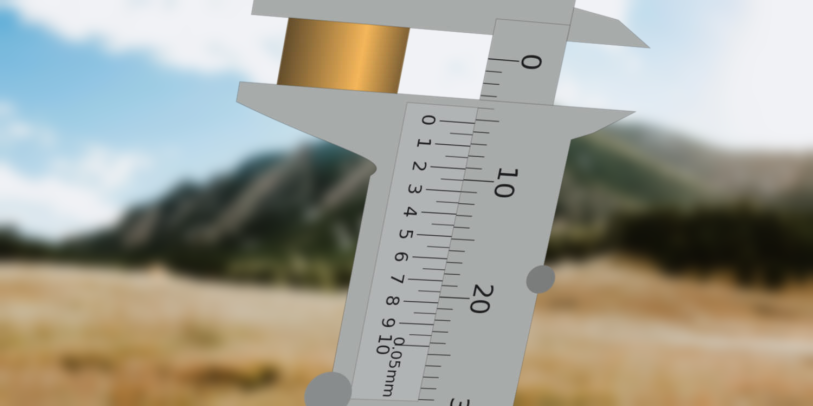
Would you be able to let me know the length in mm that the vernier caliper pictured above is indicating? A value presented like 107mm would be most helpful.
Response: 5.3mm
